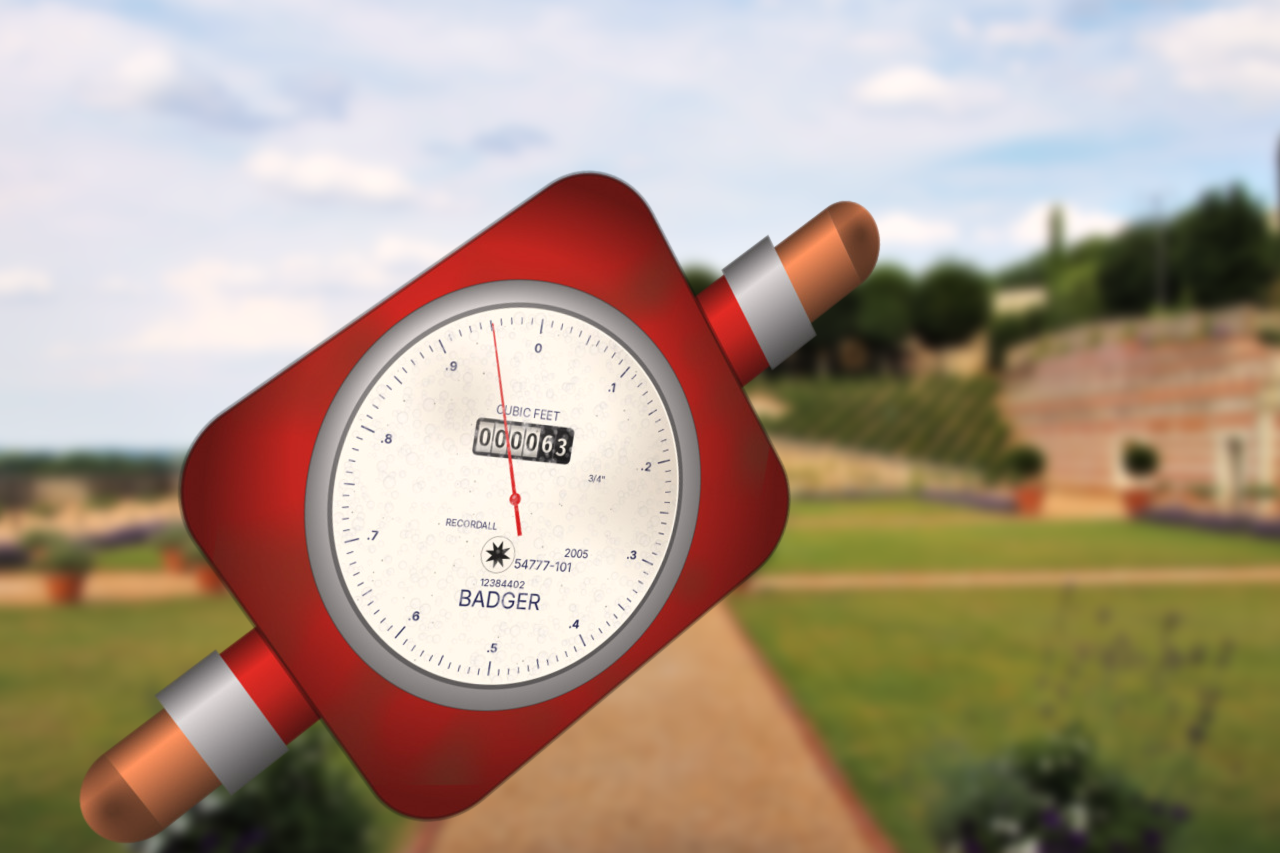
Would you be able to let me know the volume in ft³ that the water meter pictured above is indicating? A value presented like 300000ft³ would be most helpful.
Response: 62.95ft³
